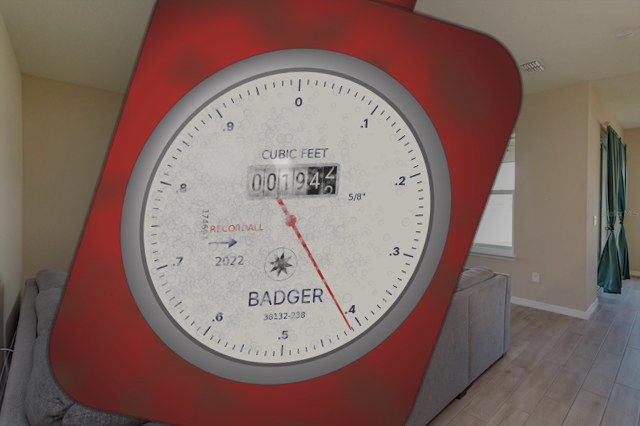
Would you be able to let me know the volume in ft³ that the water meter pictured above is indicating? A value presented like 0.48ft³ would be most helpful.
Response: 1942.41ft³
